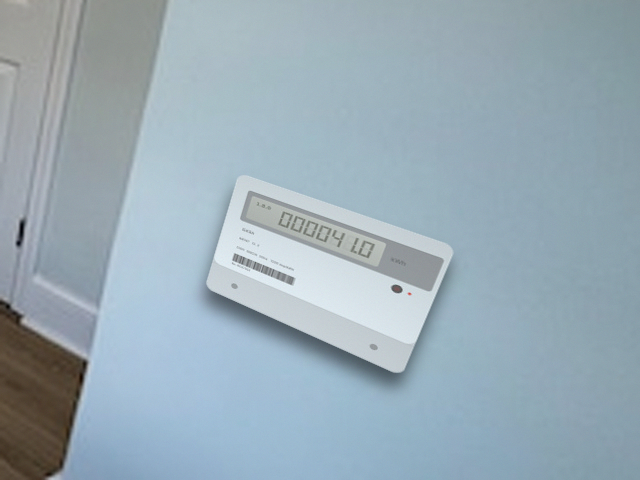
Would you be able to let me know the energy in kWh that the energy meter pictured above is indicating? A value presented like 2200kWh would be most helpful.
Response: 41.0kWh
